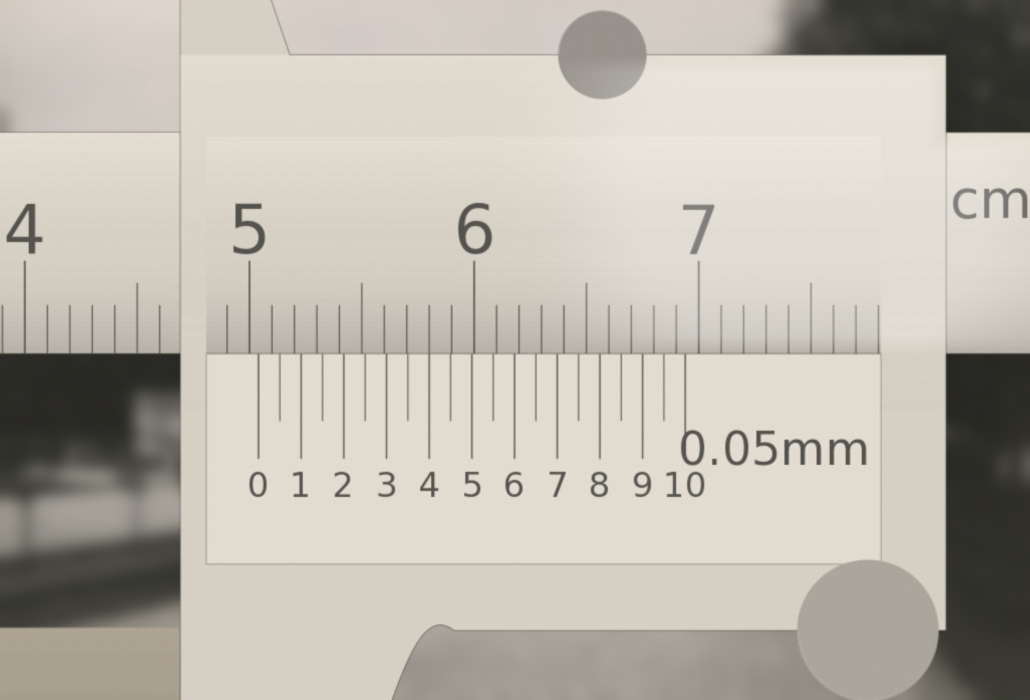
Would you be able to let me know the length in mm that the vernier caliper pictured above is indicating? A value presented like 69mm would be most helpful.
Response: 50.4mm
